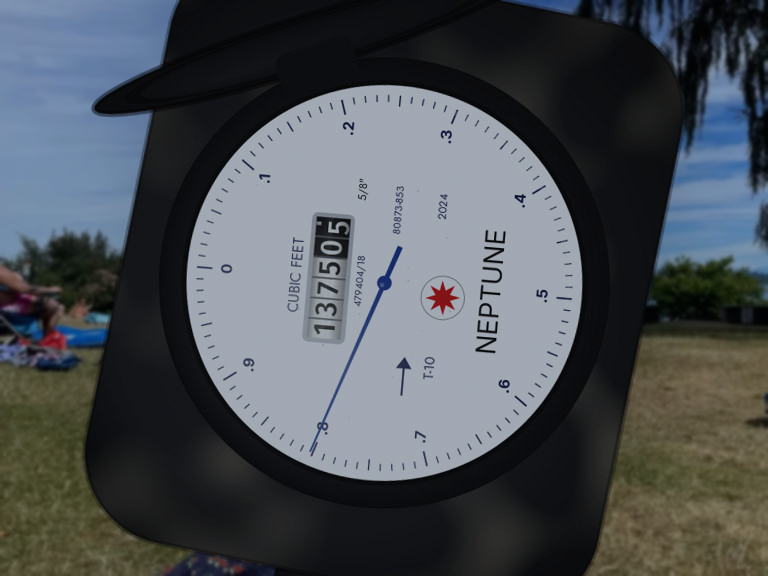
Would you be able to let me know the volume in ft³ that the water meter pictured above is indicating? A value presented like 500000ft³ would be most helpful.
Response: 137504.80ft³
